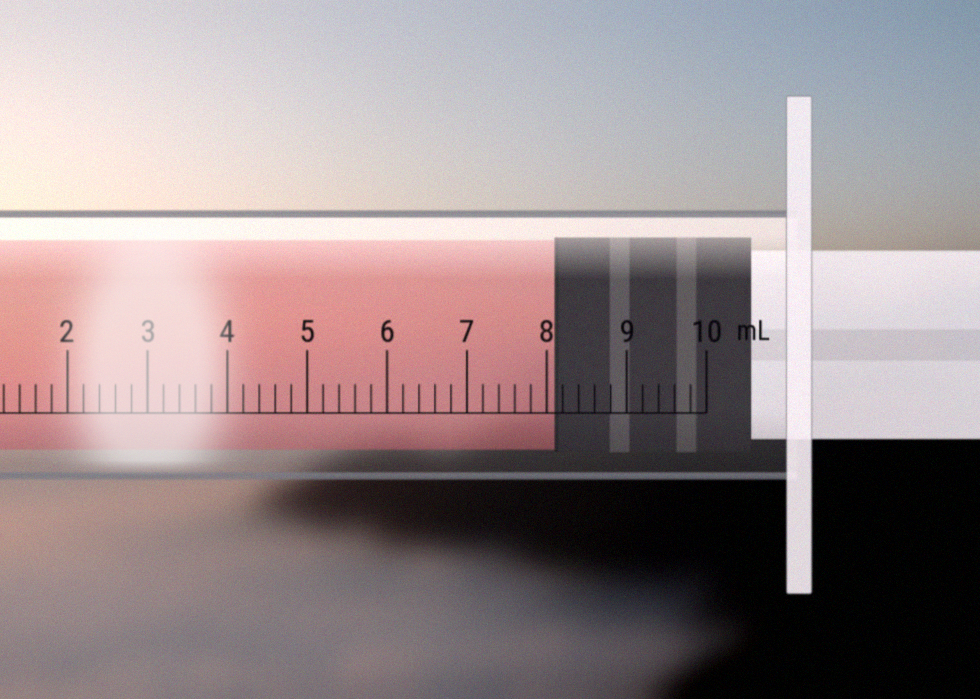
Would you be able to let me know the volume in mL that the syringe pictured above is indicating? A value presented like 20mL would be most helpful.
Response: 8.1mL
